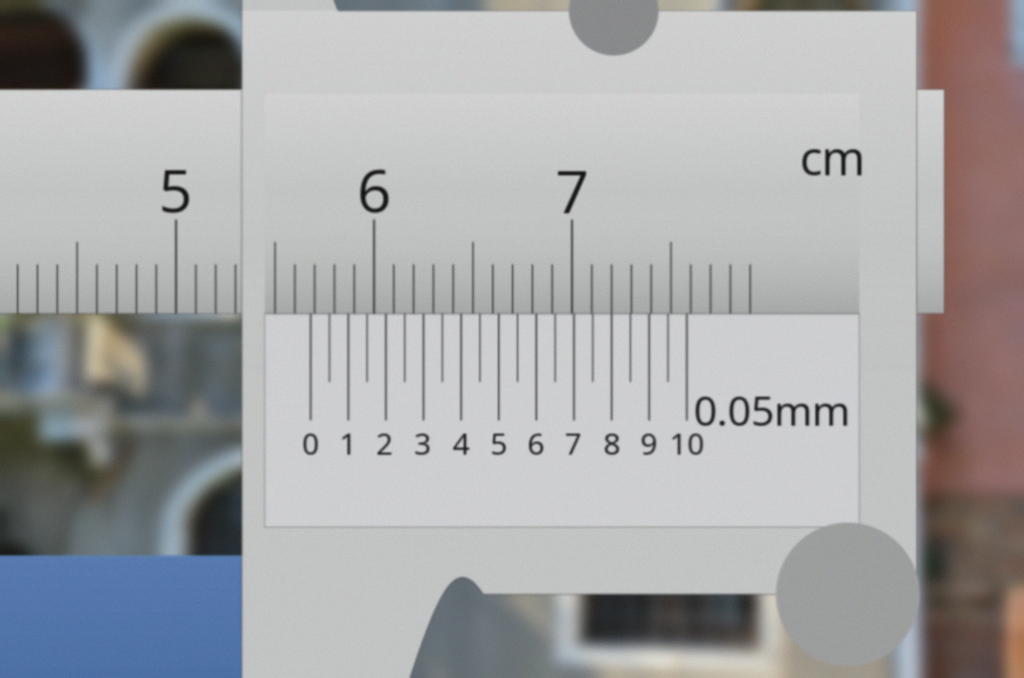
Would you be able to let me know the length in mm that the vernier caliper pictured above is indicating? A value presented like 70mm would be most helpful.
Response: 56.8mm
